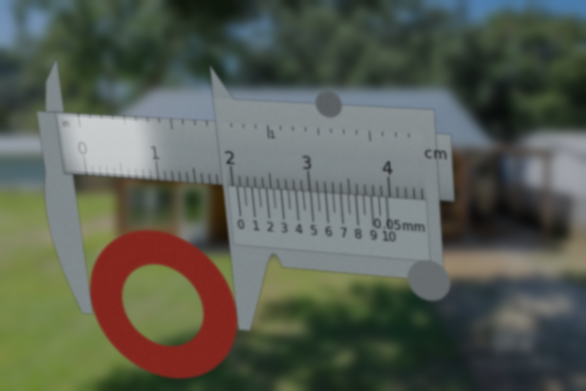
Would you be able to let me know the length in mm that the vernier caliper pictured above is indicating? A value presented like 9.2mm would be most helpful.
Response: 20.6mm
